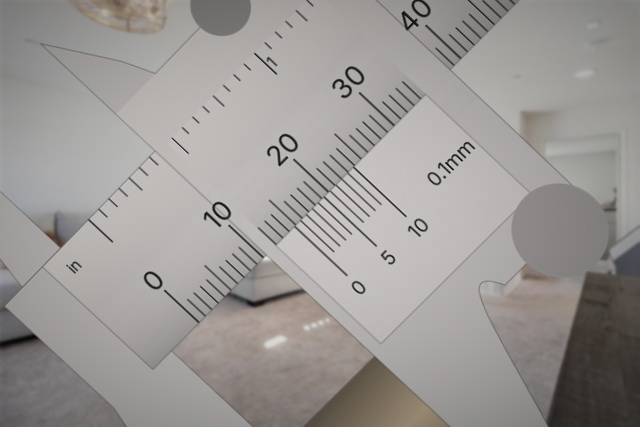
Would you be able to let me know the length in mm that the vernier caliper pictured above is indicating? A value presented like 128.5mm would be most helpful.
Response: 14.8mm
